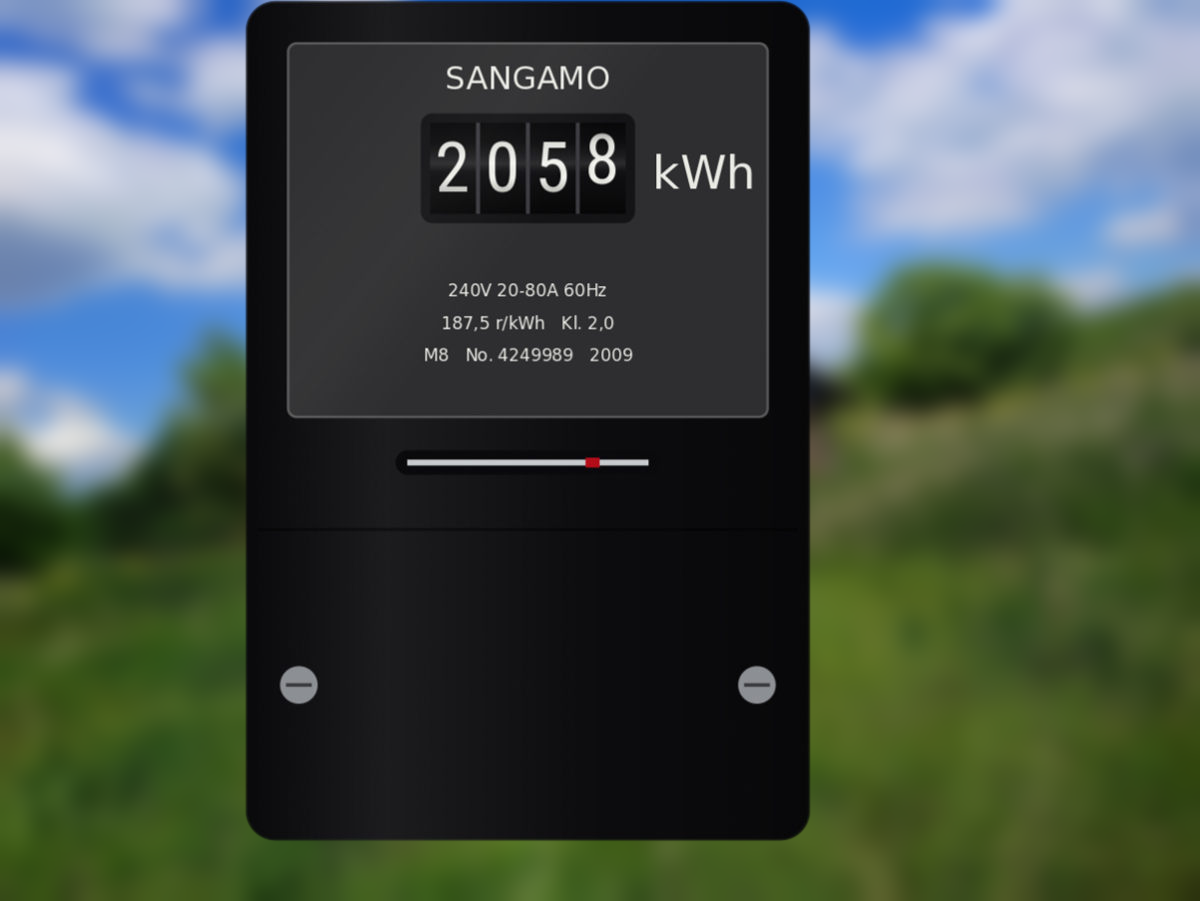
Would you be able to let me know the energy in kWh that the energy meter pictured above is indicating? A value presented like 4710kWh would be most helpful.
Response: 2058kWh
